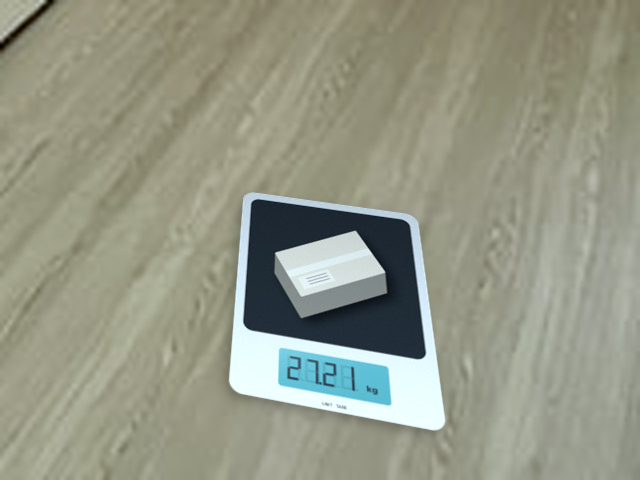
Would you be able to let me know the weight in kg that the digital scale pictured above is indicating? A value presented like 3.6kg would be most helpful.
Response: 27.21kg
